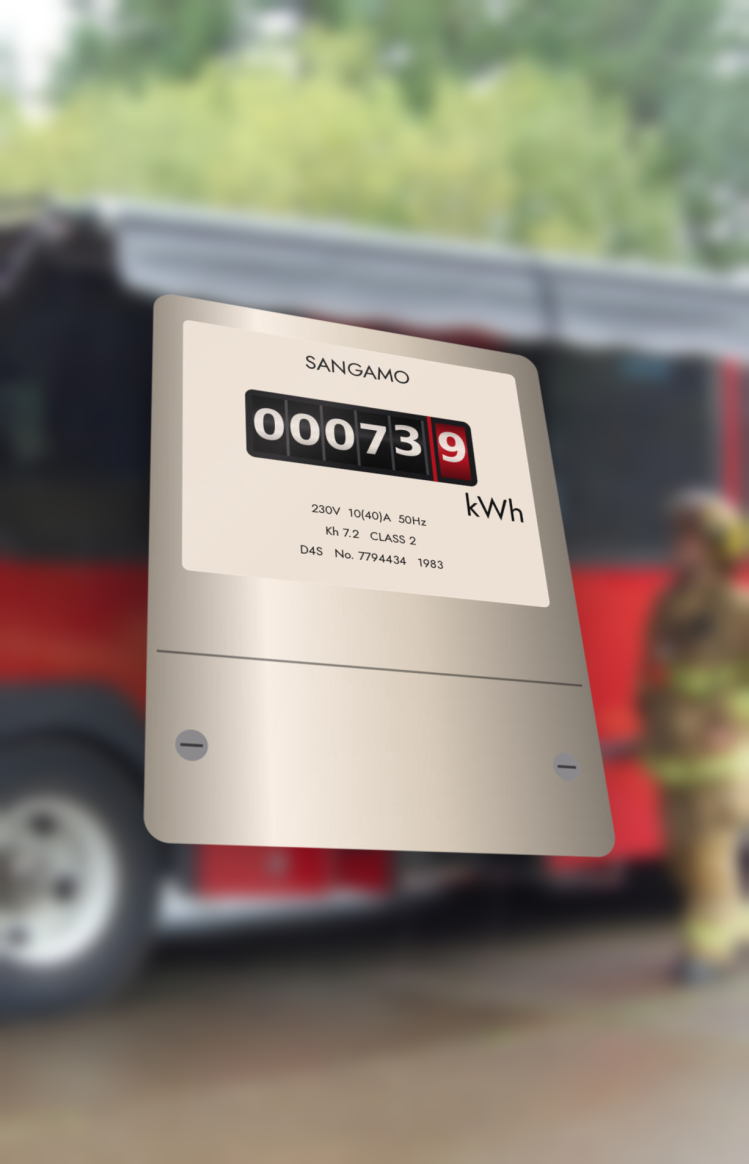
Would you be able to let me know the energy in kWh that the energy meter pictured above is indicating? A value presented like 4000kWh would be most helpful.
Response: 73.9kWh
